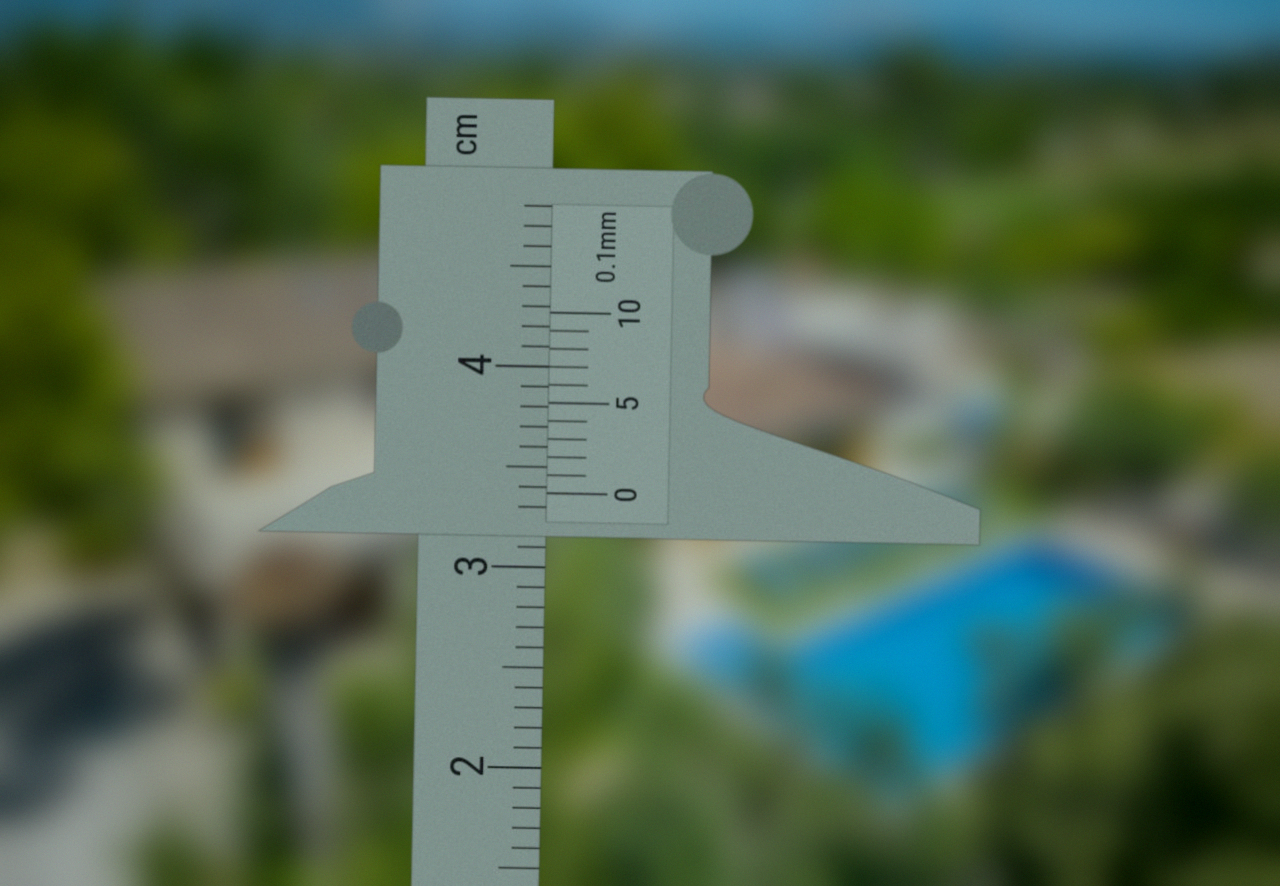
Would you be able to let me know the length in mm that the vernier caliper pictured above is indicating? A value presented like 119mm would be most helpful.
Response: 33.7mm
